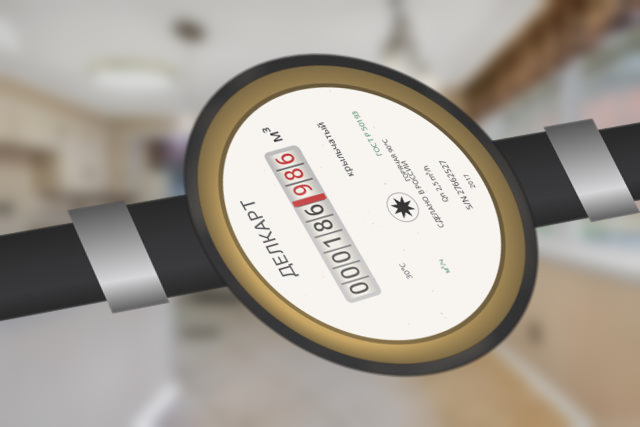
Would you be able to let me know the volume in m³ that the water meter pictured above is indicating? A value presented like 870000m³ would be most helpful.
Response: 186.986m³
